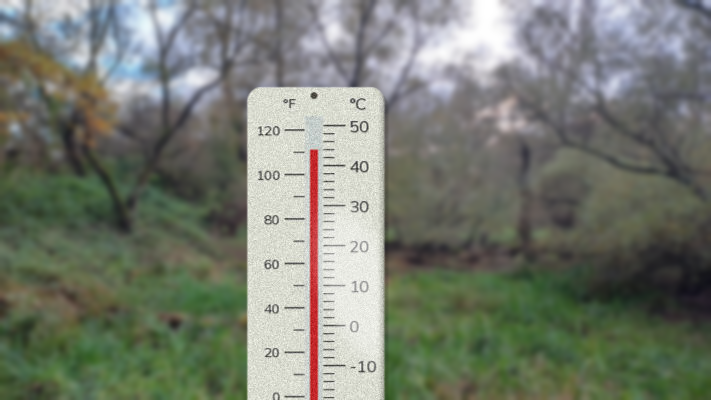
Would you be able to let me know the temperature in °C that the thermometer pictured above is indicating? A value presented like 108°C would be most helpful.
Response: 44°C
